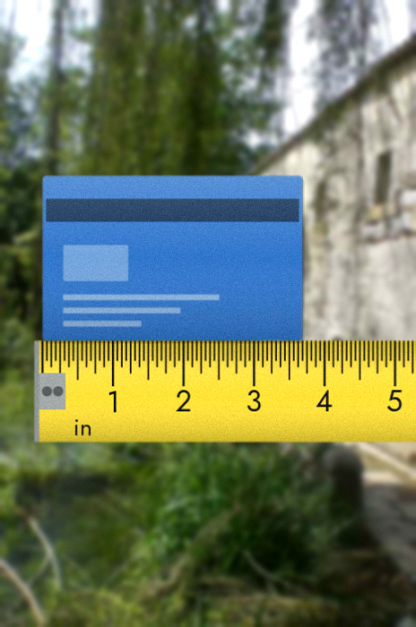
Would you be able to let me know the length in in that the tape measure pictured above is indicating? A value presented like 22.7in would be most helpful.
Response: 3.6875in
